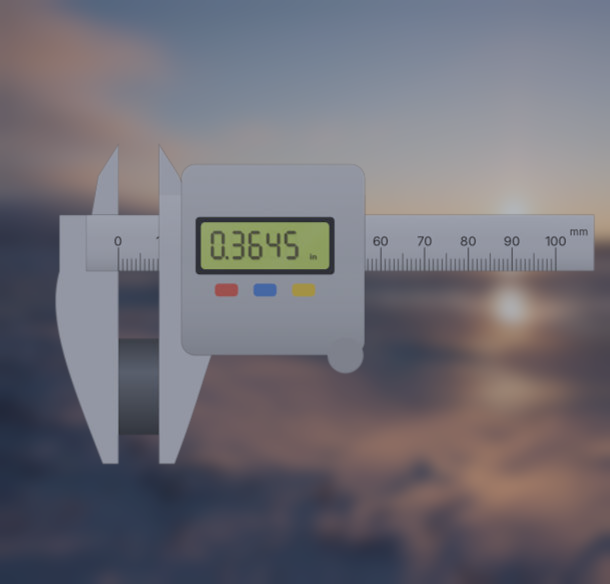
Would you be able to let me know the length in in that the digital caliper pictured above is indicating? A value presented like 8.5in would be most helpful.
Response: 0.3645in
